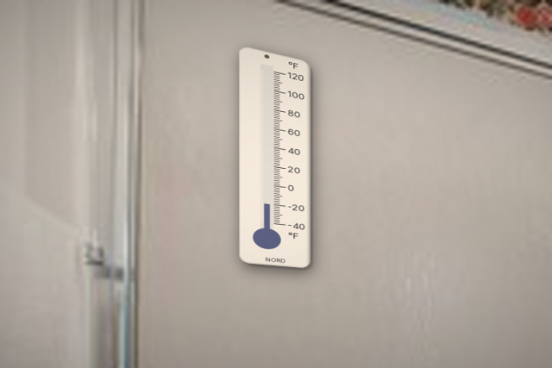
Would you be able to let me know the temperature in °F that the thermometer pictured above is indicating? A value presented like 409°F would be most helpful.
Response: -20°F
